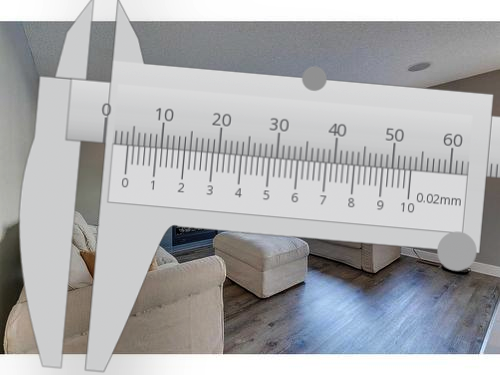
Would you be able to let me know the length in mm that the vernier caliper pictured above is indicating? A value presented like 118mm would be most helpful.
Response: 4.2mm
